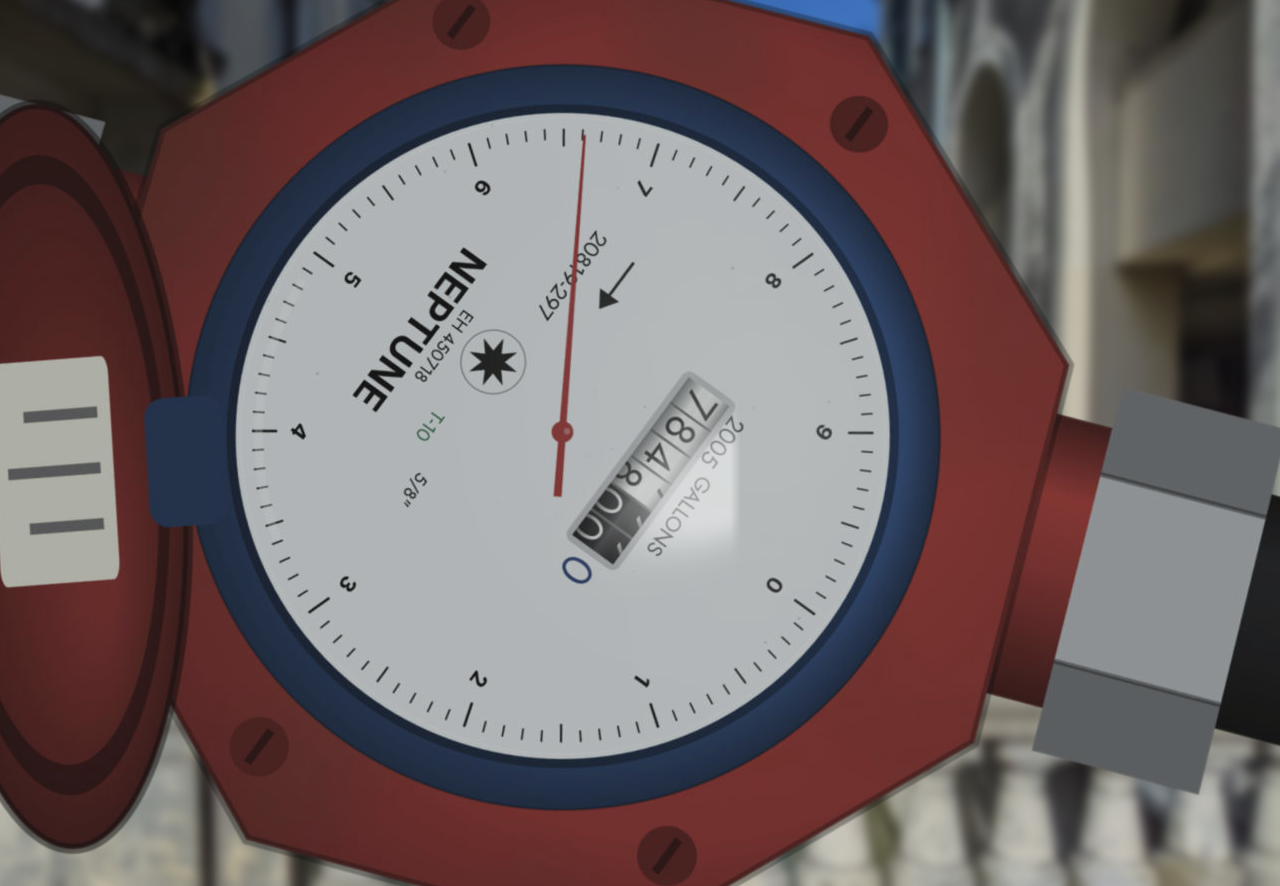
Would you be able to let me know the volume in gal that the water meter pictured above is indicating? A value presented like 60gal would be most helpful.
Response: 7847996.6gal
